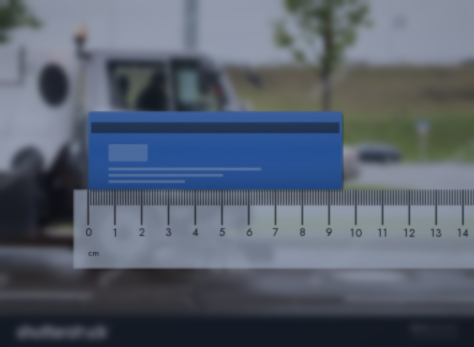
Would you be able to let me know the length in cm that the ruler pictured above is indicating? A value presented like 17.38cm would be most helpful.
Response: 9.5cm
